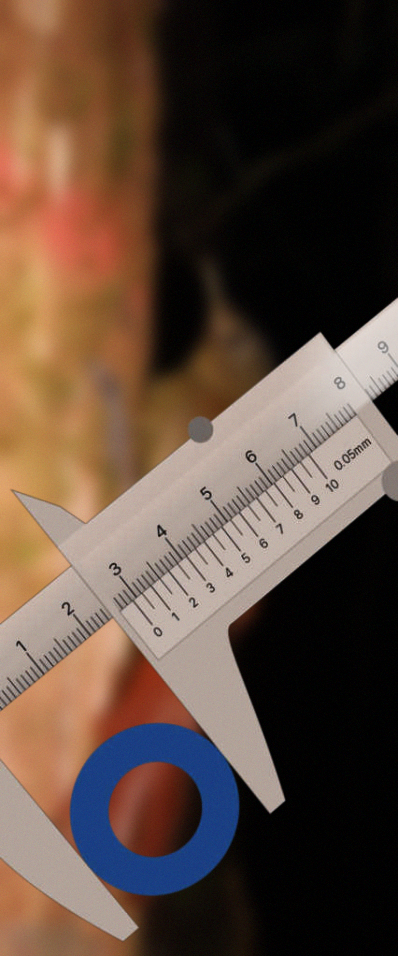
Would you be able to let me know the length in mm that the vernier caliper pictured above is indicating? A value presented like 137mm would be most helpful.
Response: 29.2mm
